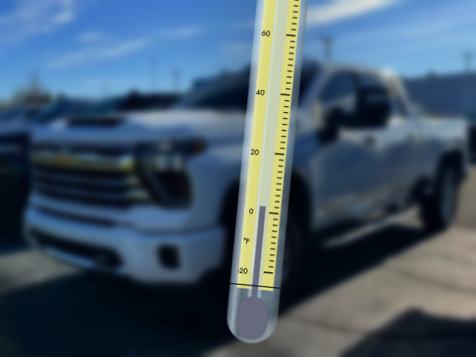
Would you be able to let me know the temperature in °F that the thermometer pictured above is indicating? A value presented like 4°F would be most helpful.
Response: 2°F
